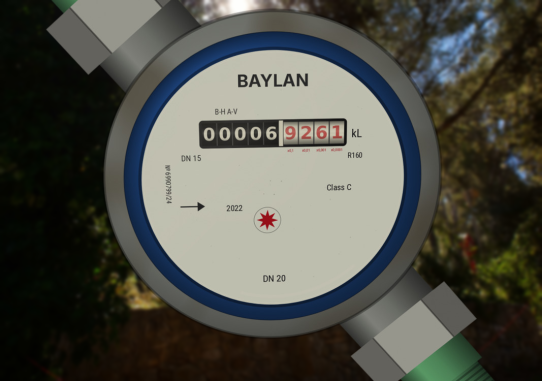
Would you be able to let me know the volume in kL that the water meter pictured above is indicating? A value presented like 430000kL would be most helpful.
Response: 6.9261kL
